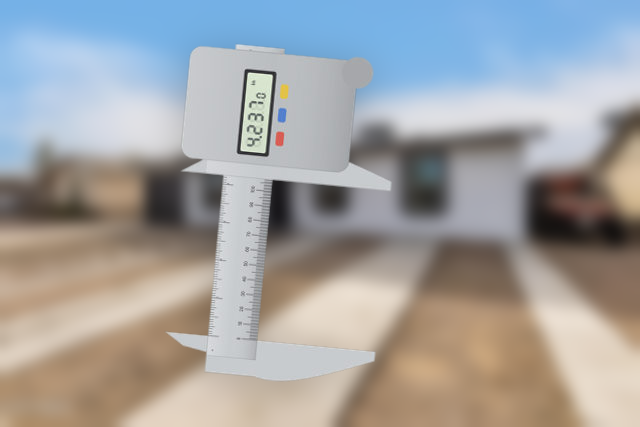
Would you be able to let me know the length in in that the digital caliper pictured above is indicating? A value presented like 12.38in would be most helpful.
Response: 4.2370in
